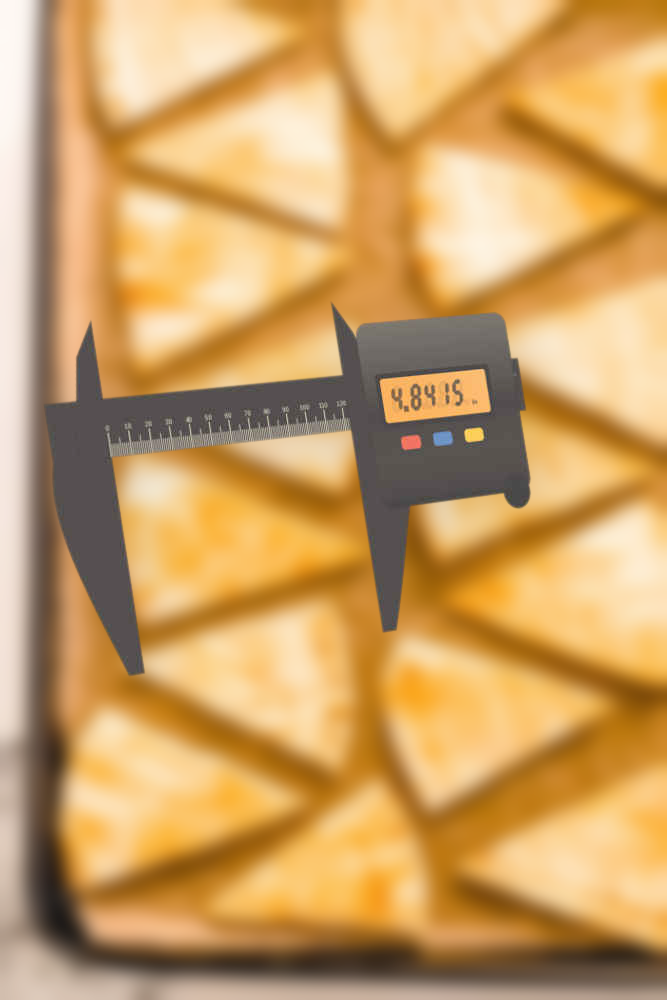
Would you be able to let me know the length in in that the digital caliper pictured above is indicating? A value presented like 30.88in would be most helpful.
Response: 4.8415in
